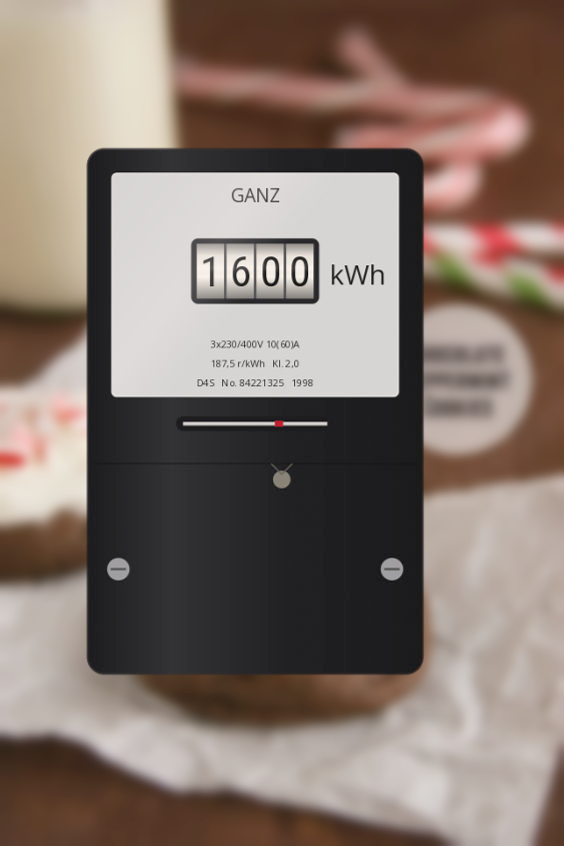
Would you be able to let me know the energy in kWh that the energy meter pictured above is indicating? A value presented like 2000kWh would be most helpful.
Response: 1600kWh
